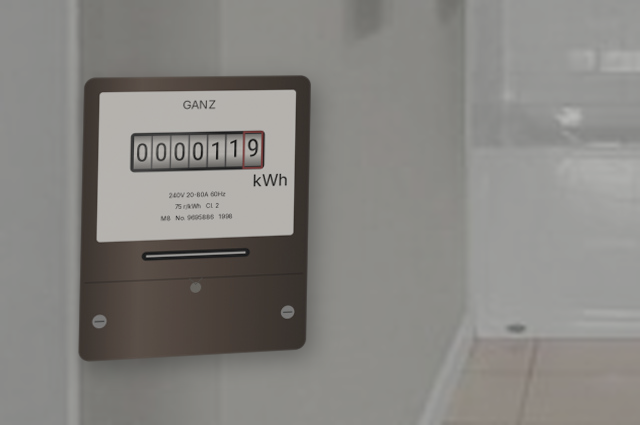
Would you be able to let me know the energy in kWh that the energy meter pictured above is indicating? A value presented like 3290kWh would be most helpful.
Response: 11.9kWh
